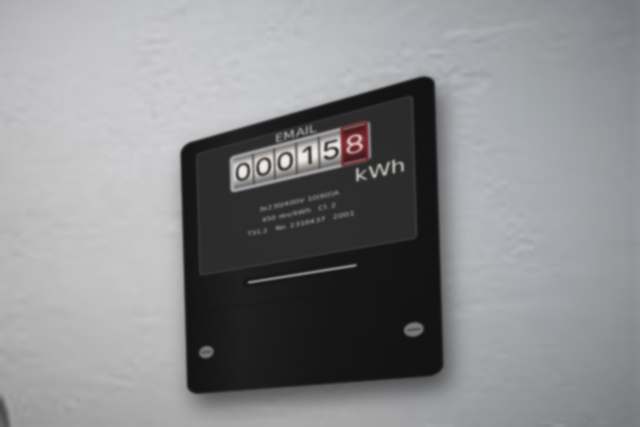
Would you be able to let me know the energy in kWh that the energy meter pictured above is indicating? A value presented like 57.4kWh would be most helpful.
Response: 15.8kWh
